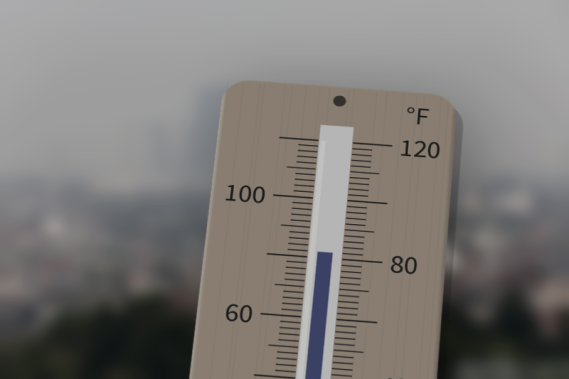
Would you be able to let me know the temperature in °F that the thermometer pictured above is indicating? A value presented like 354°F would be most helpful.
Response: 82°F
